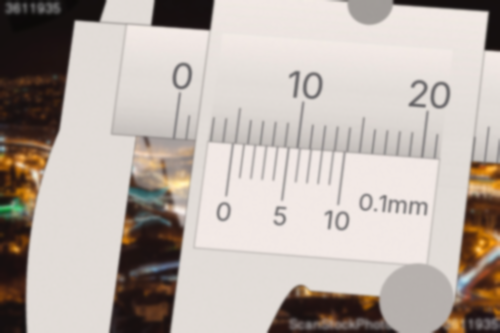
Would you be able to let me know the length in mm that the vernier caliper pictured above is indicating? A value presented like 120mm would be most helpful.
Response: 4.8mm
